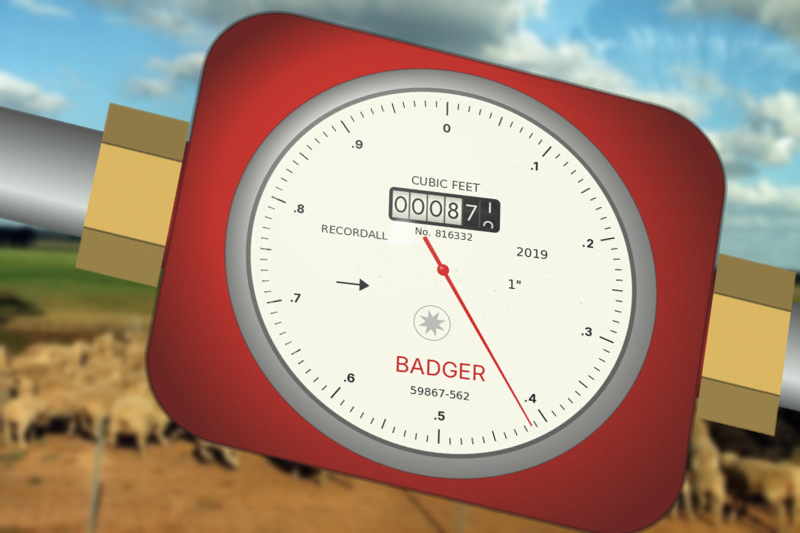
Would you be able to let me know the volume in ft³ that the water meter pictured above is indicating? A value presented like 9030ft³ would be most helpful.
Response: 871.41ft³
